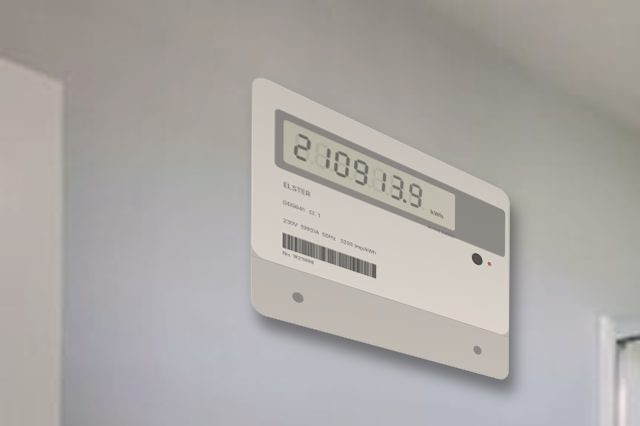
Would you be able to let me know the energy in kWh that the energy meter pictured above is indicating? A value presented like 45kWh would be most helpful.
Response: 210913.9kWh
